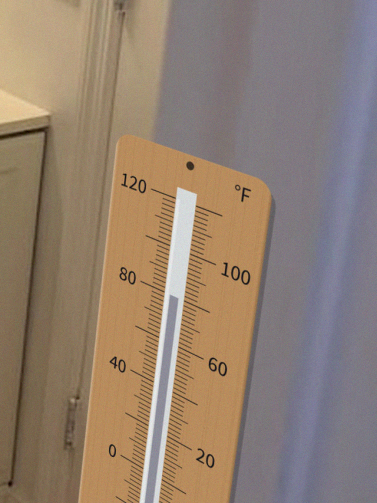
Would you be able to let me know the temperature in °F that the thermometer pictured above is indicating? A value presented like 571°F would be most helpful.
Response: 80°F
